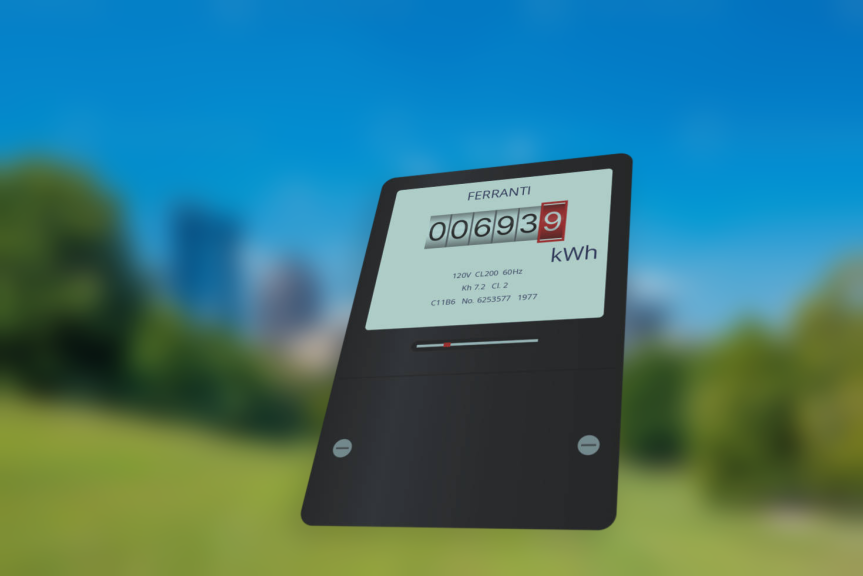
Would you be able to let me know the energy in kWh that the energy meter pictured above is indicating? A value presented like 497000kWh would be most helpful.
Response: 693.9kWh
